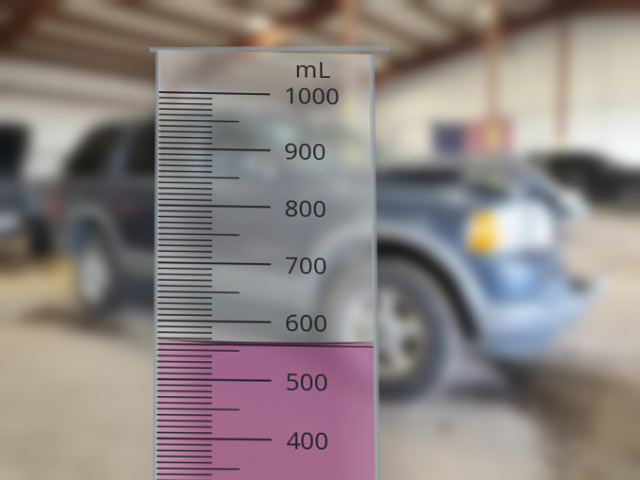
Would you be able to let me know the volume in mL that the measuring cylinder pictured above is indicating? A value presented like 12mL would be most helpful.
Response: 560mL
